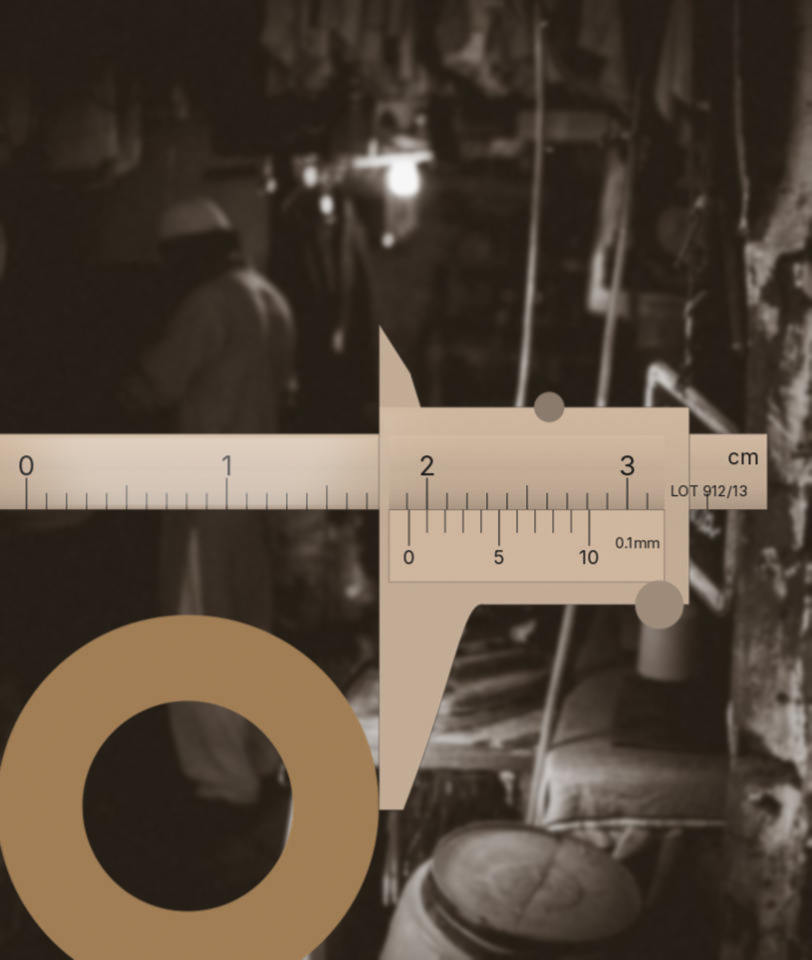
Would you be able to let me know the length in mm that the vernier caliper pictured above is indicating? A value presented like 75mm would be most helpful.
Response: 19.1mm
